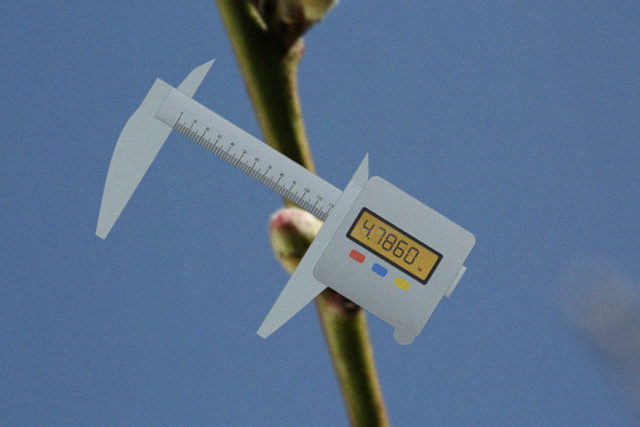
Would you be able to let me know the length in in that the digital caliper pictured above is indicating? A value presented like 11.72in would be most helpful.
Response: 4.7860in
